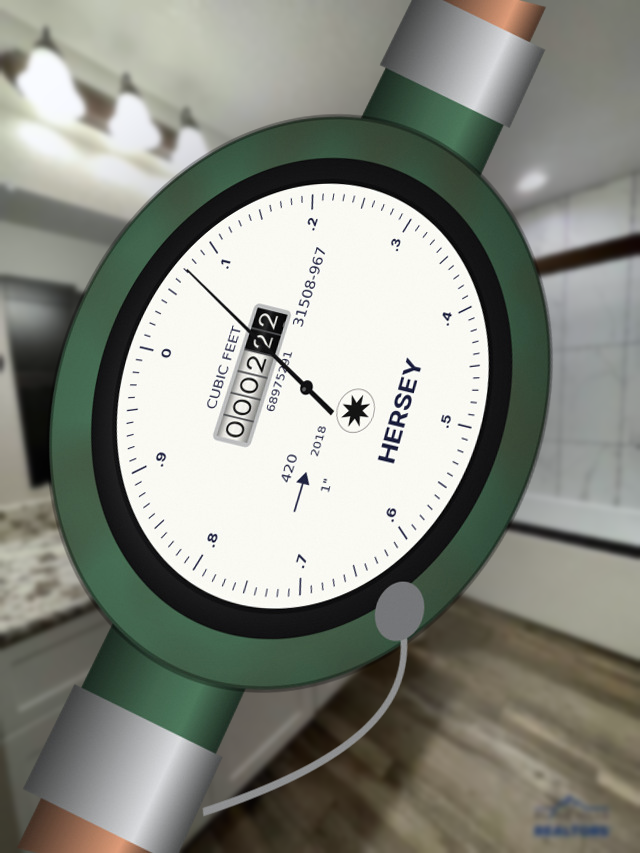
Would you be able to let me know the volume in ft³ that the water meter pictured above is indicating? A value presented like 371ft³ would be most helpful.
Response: 222.07ft³
